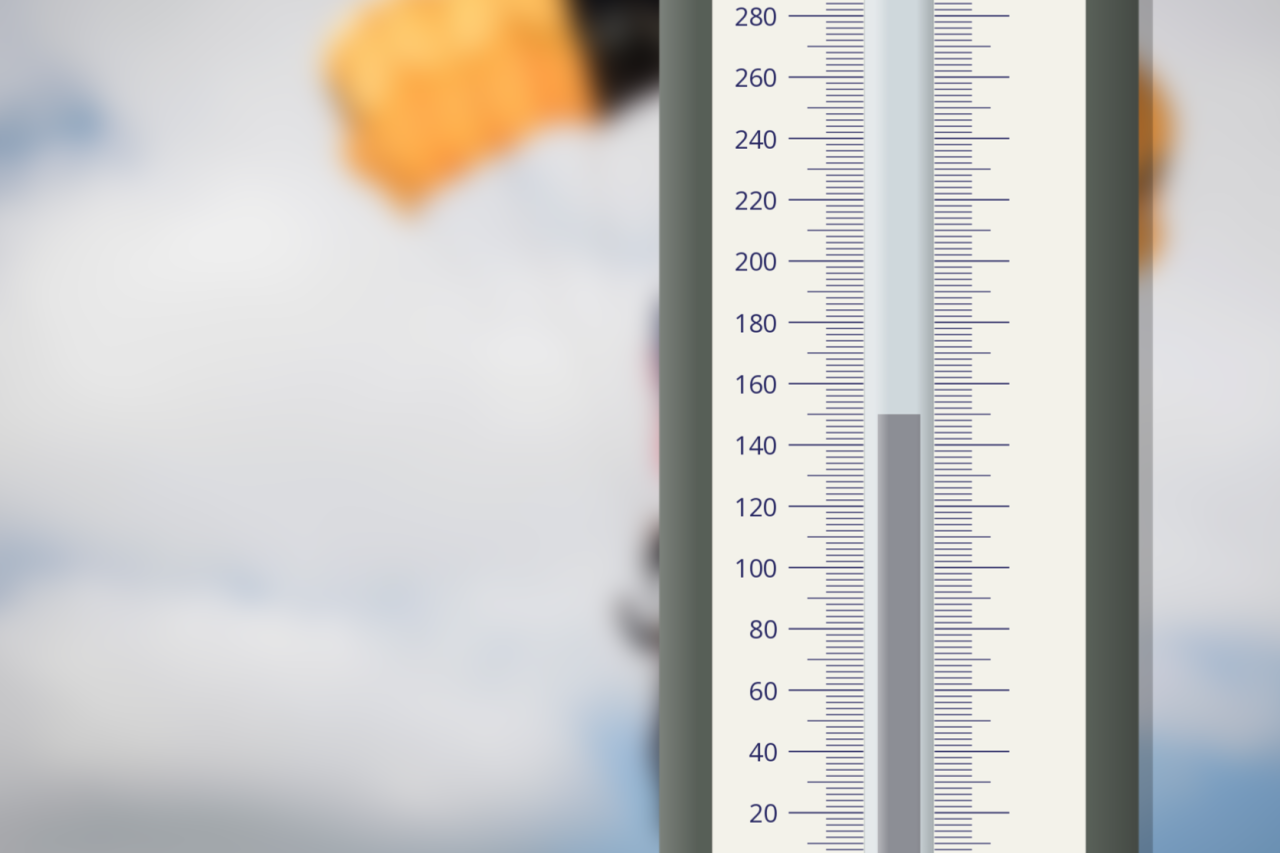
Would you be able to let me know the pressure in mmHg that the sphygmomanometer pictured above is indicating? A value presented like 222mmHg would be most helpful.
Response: 150mmHg
